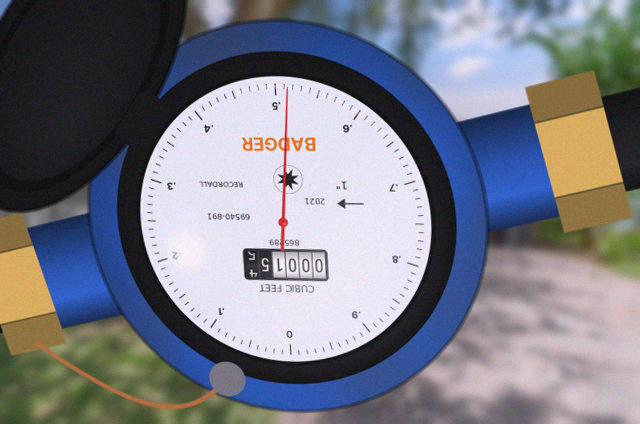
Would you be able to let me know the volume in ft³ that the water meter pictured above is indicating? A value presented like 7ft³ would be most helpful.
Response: 154.51ft³
